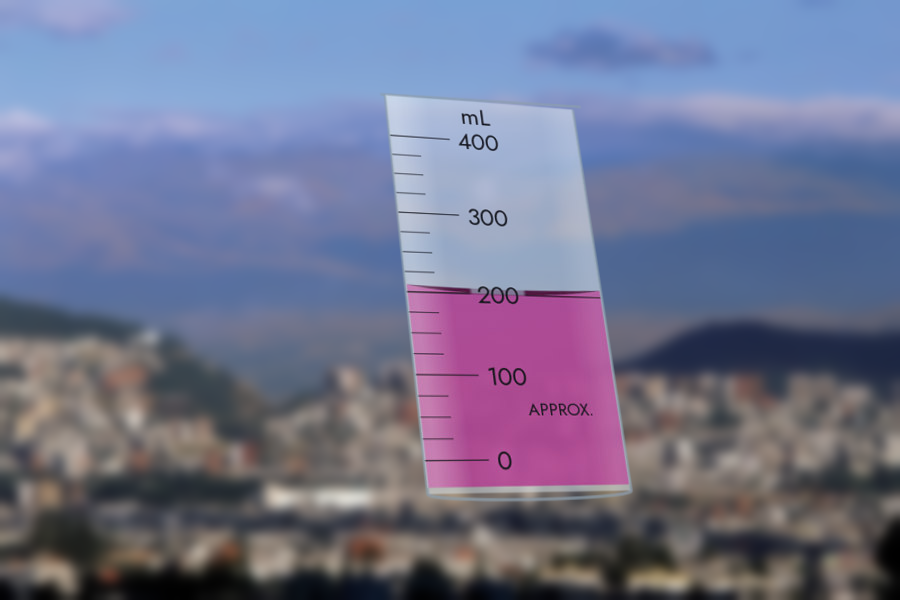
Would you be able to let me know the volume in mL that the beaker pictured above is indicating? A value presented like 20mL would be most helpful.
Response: 200mL
